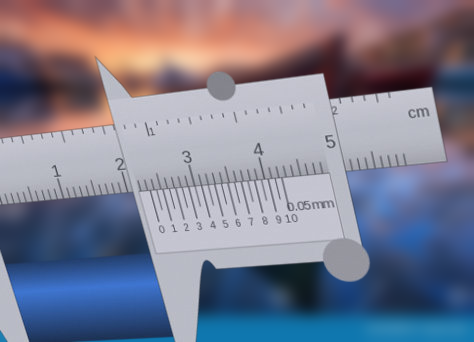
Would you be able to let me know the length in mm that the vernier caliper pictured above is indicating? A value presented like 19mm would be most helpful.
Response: 23.4mm
